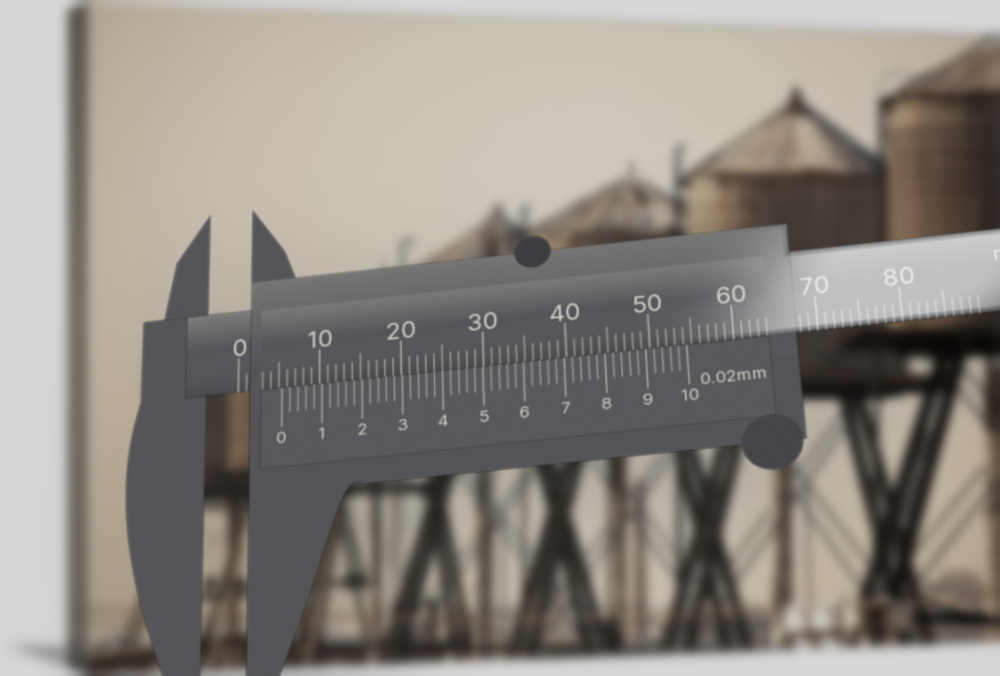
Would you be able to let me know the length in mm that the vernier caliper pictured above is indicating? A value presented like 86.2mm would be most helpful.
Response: 5.4mm
